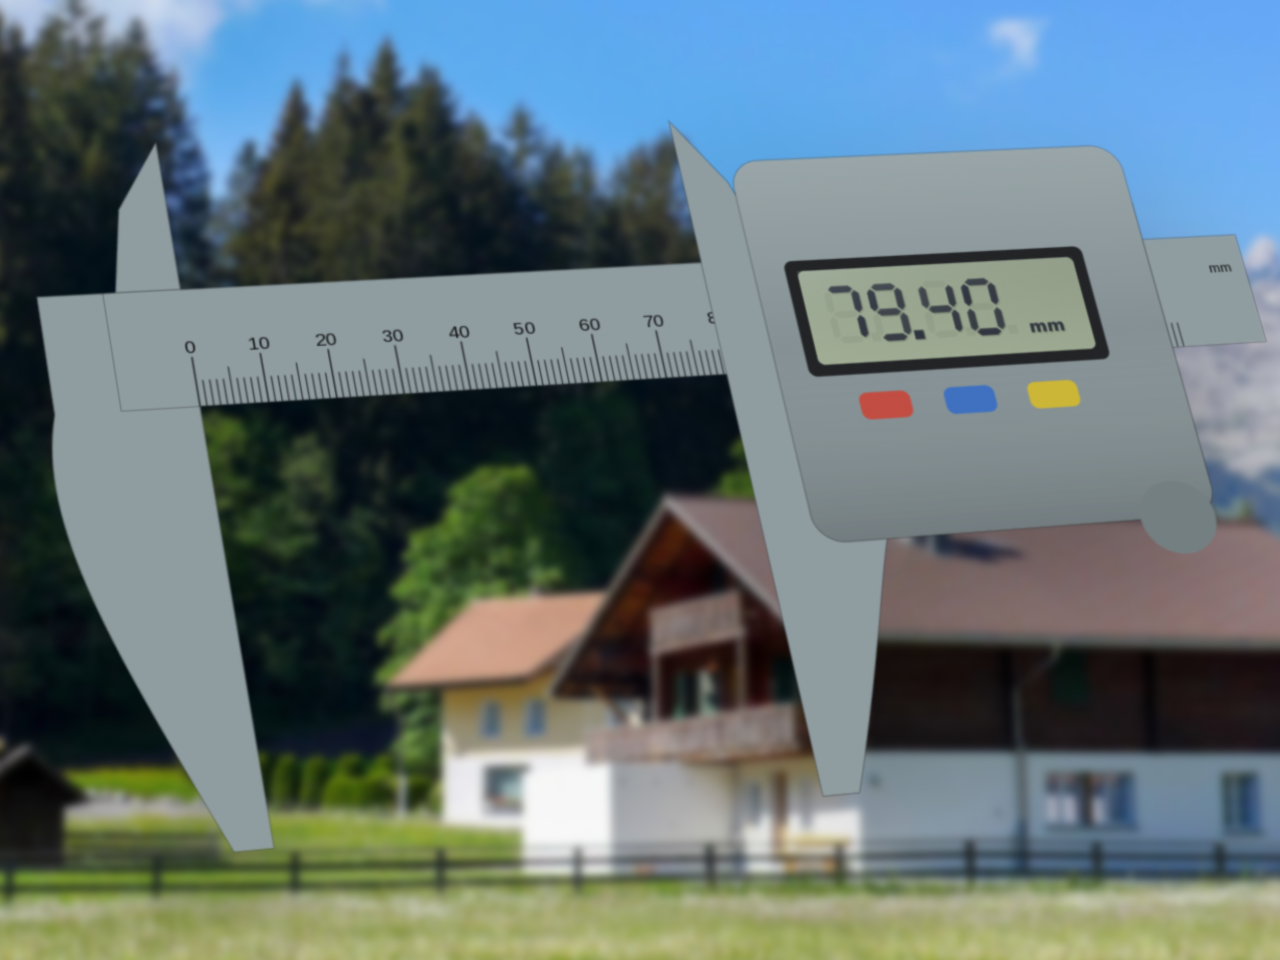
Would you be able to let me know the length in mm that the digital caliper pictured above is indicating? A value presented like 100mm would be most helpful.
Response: 79.40mm
